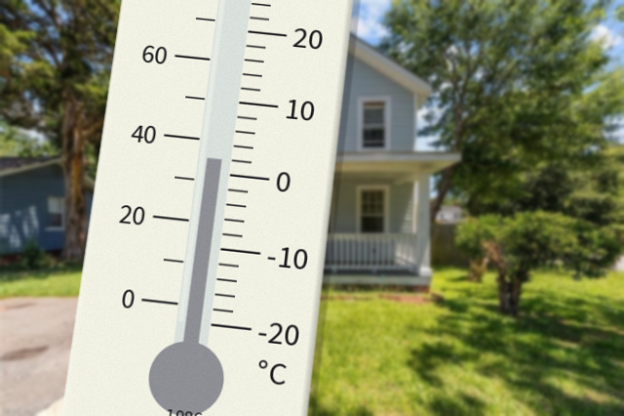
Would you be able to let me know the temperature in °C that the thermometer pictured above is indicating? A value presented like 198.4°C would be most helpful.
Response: 2°C
